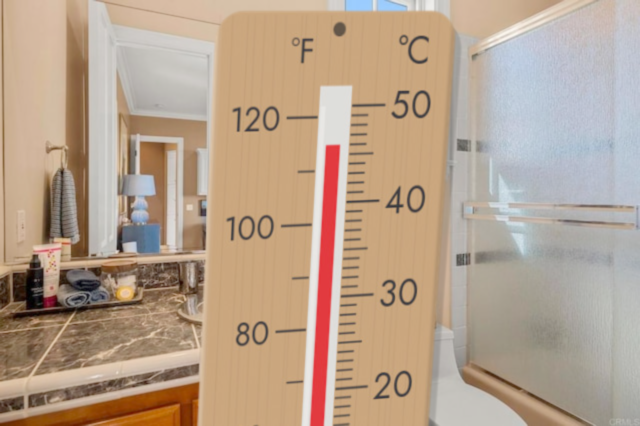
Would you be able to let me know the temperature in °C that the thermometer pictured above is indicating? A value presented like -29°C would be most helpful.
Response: 46°C
